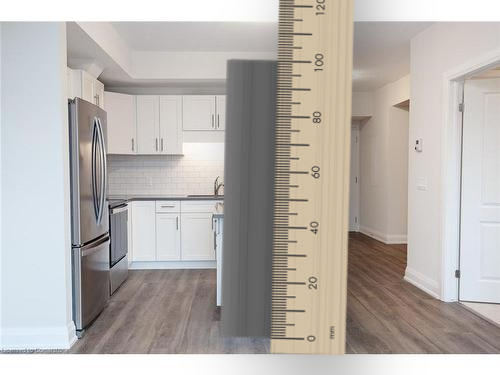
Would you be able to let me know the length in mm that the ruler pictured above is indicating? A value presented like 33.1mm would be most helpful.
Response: 100mm
